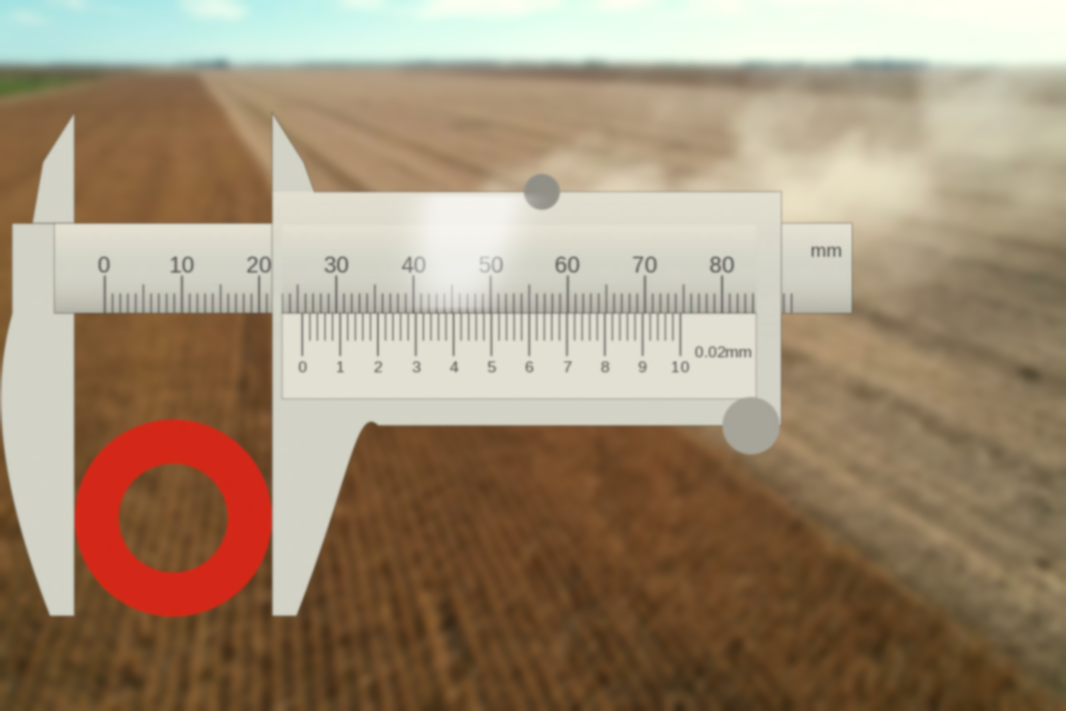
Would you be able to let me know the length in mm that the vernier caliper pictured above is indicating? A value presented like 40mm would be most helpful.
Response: 25.6mm
